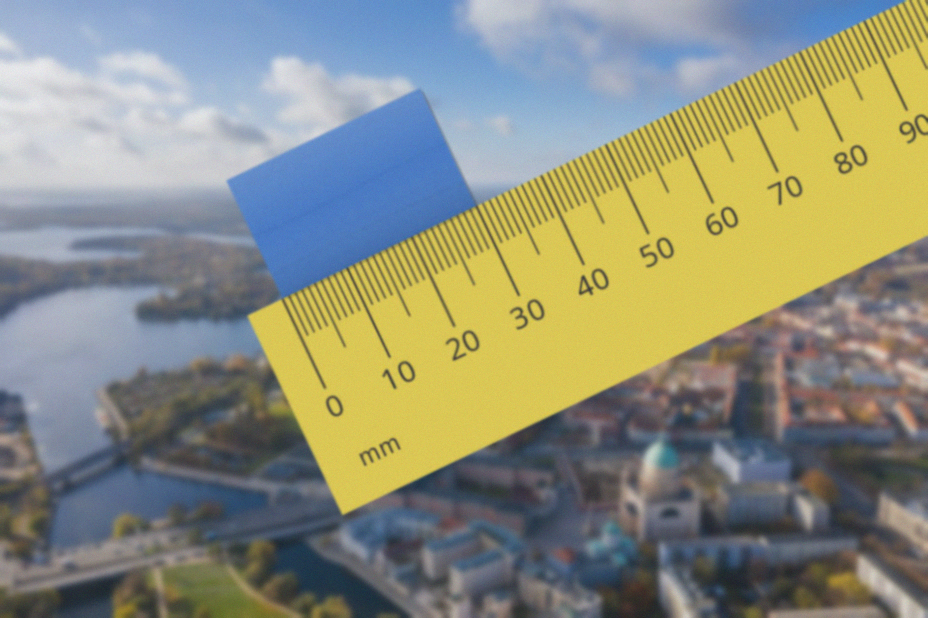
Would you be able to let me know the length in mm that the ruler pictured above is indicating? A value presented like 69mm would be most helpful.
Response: 30mm
